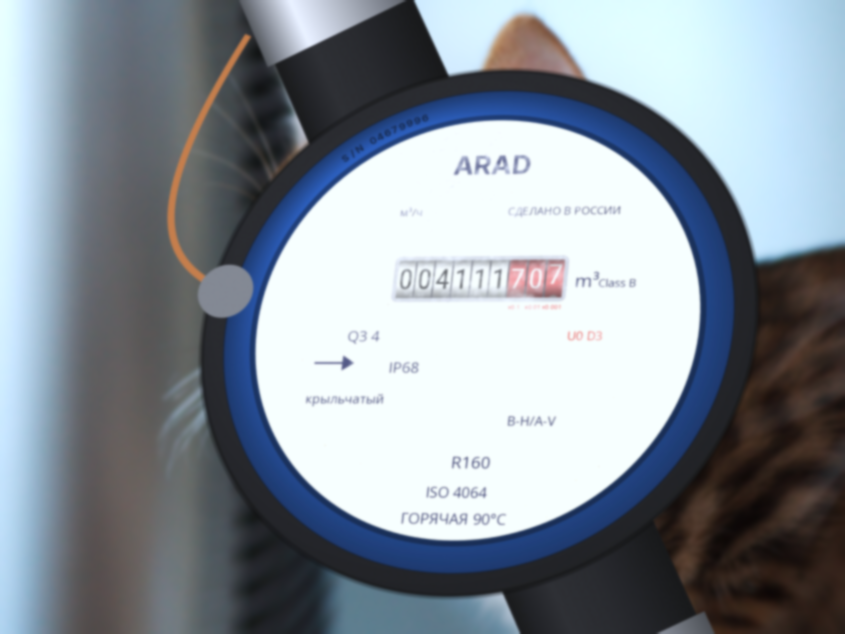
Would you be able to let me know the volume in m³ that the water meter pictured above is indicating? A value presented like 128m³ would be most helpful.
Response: 4111.707m³
